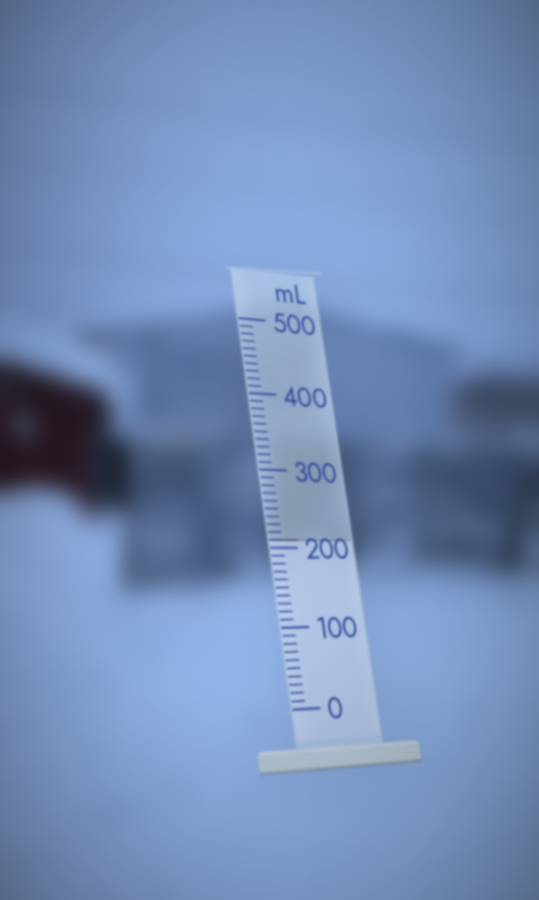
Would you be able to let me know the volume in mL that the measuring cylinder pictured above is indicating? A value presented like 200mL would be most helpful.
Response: 210mL
